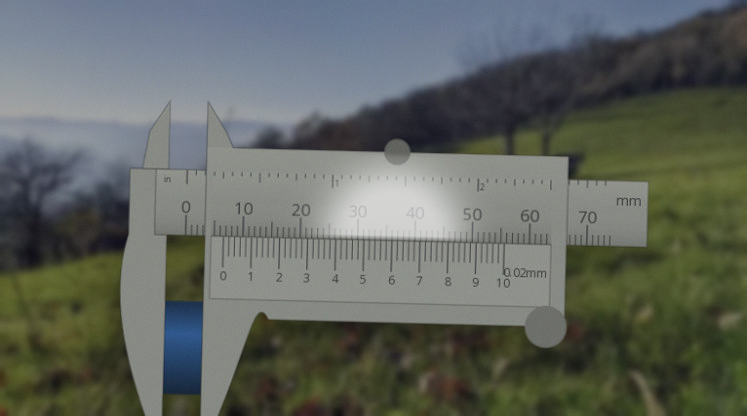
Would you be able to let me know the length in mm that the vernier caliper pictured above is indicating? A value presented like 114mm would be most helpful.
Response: 6.6mm
